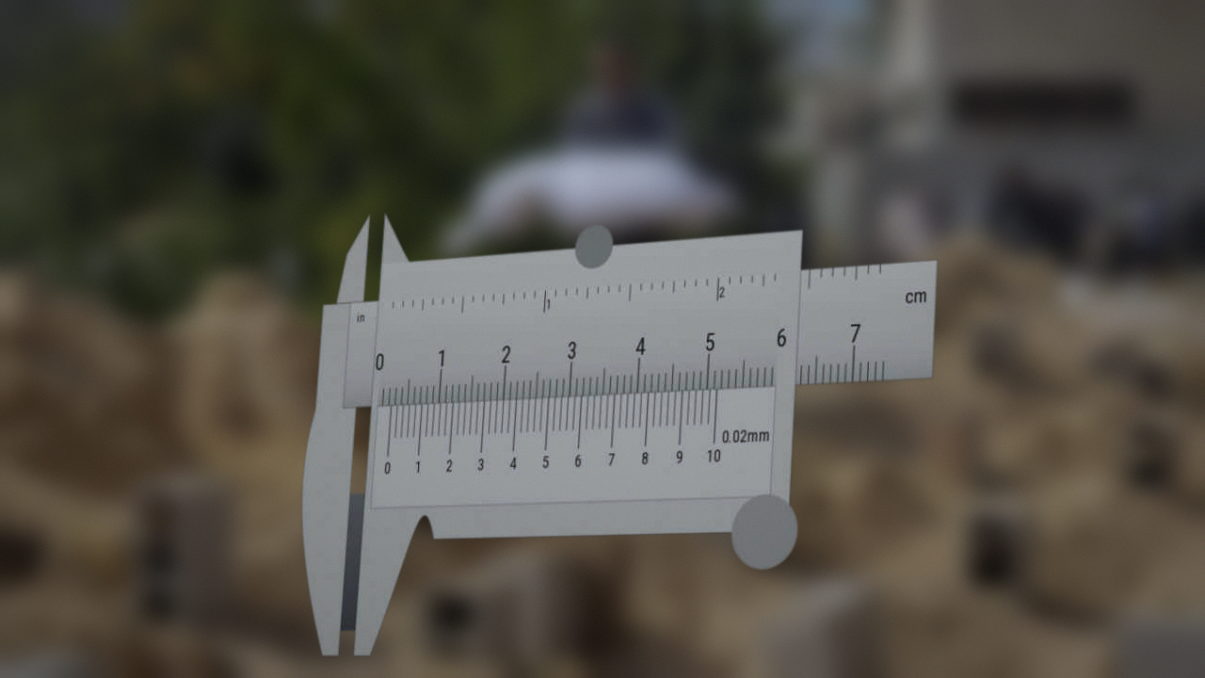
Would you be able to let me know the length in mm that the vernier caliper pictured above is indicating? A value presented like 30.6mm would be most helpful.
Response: 2.4mm
